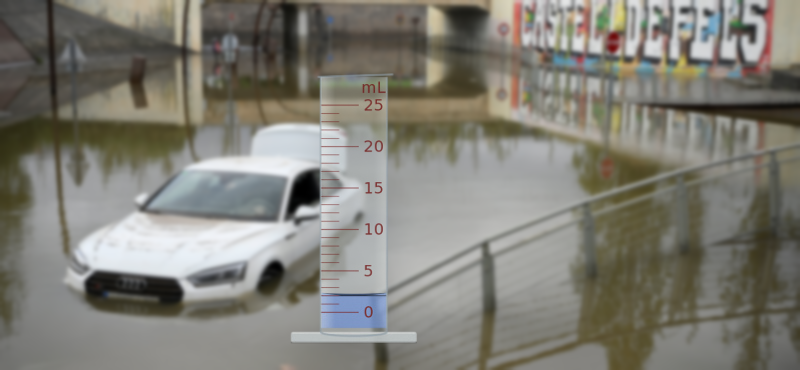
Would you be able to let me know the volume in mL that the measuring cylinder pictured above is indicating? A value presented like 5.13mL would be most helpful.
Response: 2mL
